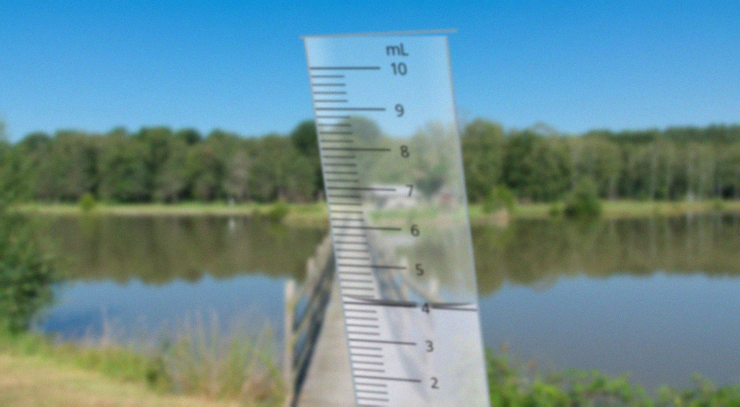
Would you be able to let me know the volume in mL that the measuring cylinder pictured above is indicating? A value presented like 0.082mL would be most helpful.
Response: 4mL
